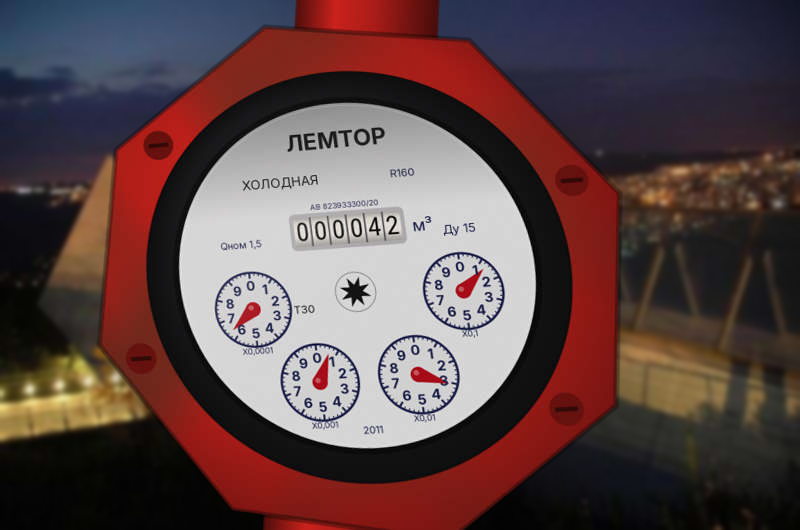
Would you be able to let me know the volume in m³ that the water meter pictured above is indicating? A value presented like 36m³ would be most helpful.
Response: 42.1306m³
